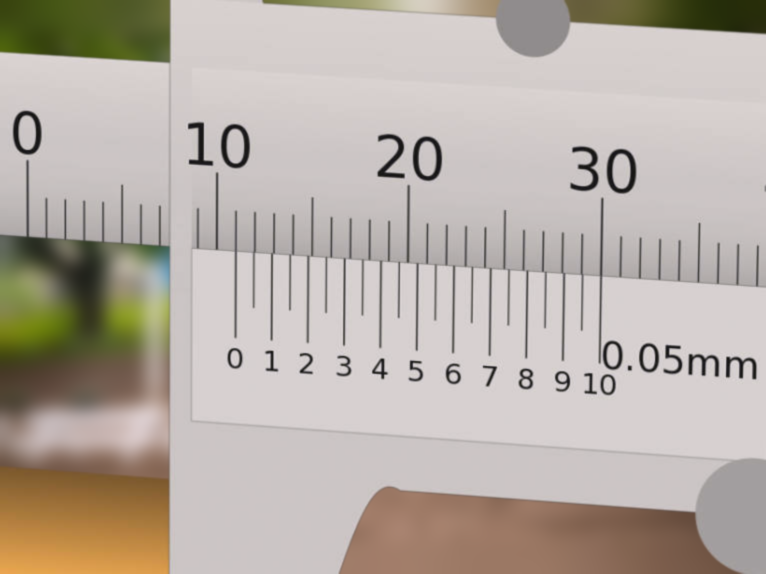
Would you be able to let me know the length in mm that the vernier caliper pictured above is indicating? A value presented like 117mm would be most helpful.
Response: 11.0mm
